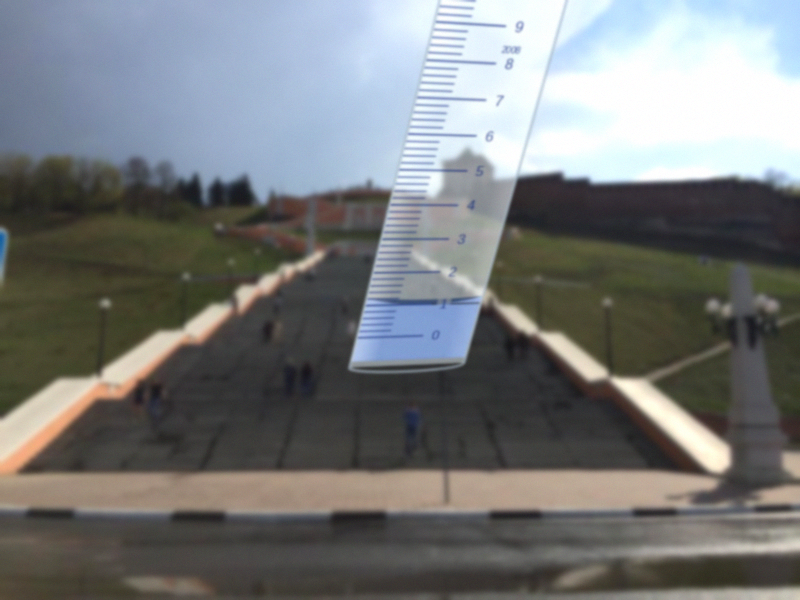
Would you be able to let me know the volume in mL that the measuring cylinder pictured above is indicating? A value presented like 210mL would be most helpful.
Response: 1mL
